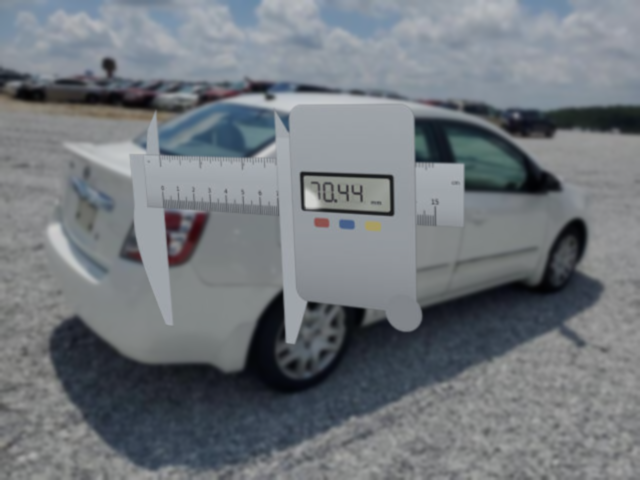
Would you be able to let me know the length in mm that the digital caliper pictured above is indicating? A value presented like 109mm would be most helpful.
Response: 70.44mm
